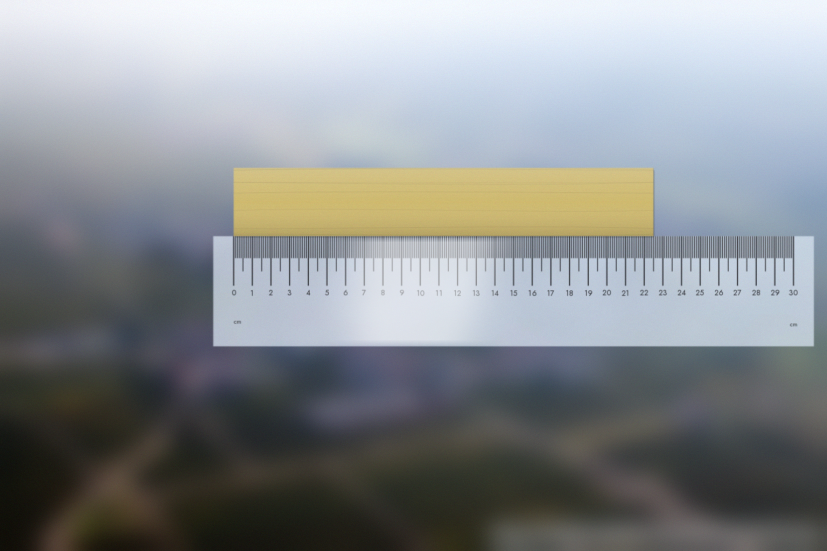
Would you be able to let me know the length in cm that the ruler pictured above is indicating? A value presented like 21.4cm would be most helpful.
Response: 22.5cm
